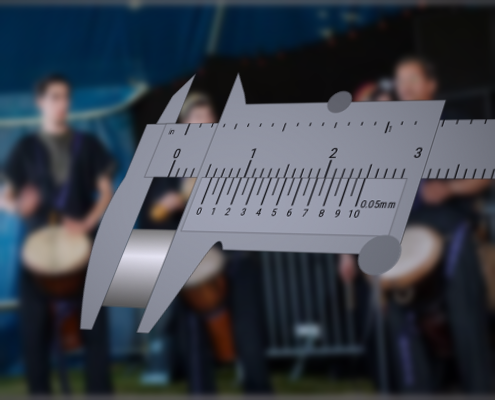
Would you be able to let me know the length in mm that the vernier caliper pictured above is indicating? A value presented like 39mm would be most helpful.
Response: 5.8mm
